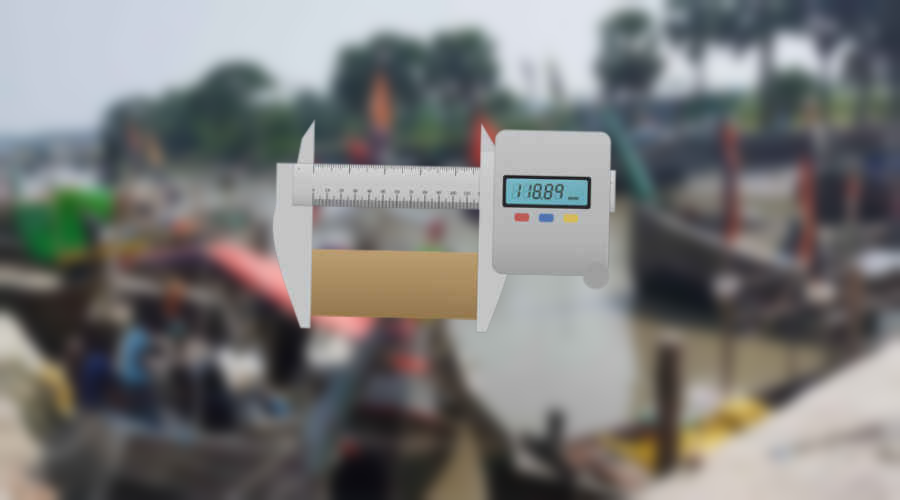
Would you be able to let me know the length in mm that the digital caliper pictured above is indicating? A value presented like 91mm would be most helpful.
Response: 118.89mm
